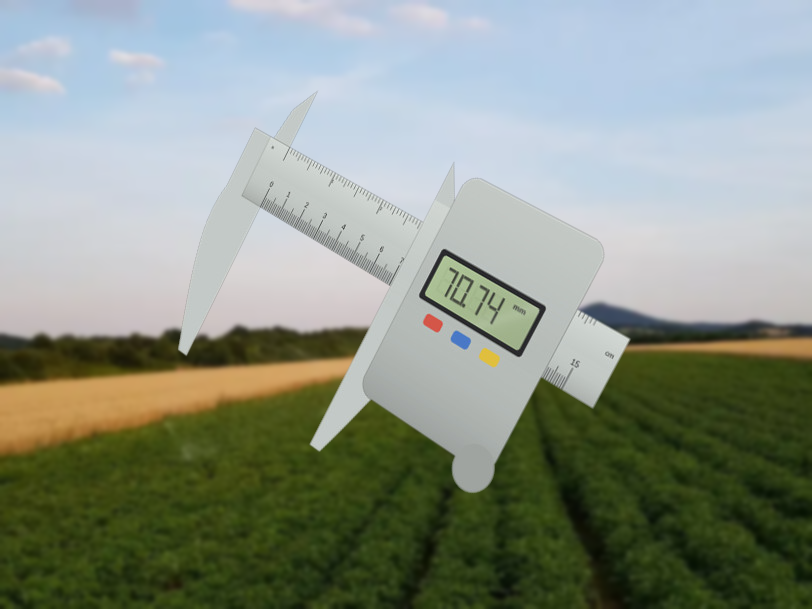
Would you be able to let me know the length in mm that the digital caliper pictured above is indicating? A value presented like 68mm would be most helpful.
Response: 70.74mm
